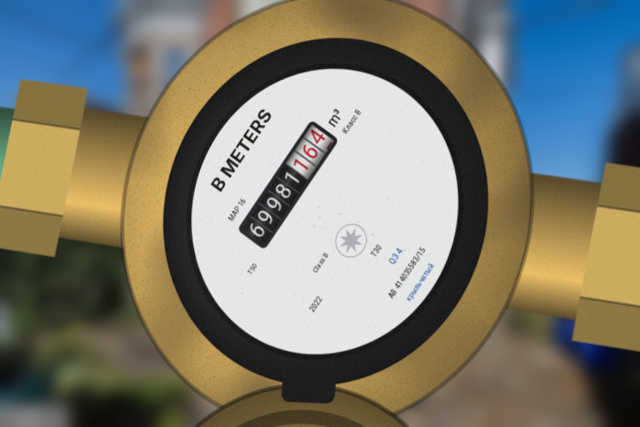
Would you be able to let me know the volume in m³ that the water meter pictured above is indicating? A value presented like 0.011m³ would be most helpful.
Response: 69981.164m³
